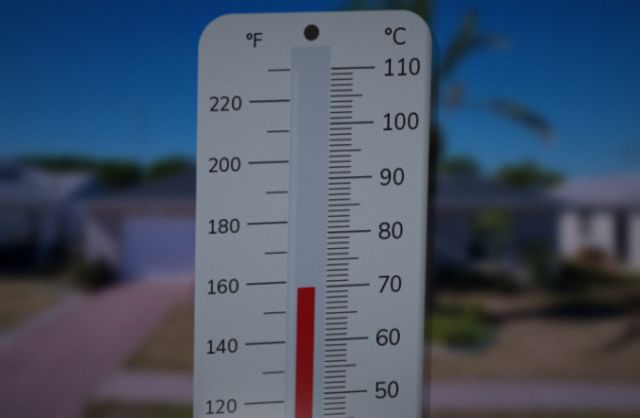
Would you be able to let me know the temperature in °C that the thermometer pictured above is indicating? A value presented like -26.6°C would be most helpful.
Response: 70°C
